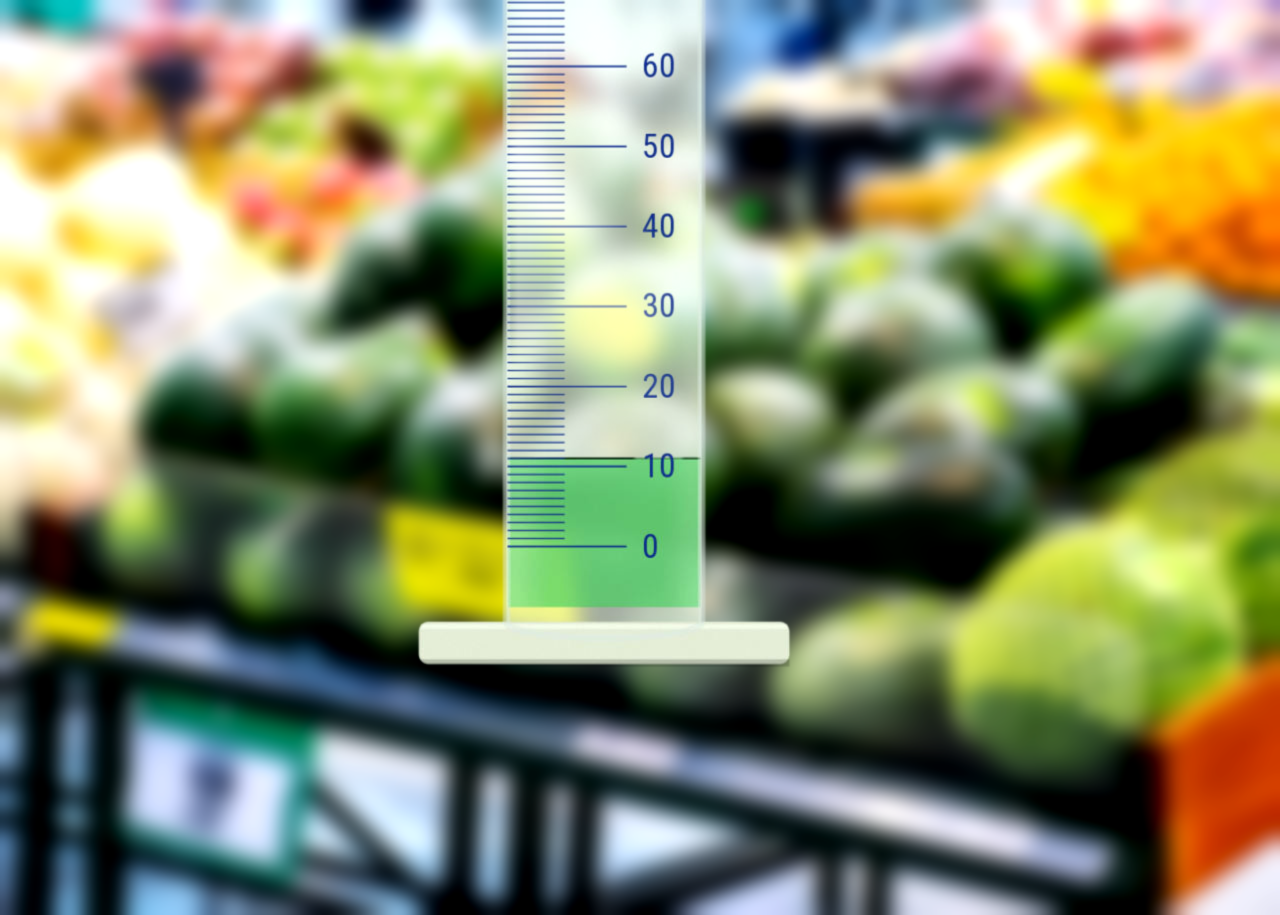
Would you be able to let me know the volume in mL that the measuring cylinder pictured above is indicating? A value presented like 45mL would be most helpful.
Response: 11mL
